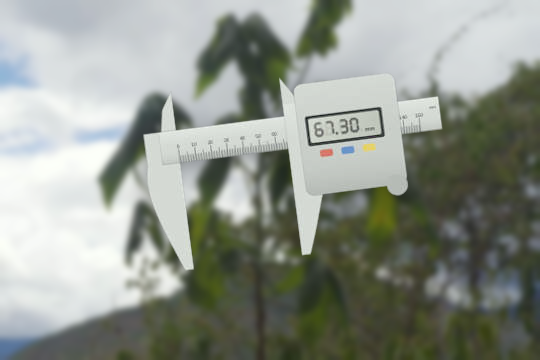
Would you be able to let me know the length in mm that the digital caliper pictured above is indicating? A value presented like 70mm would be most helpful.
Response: 67.30mm
